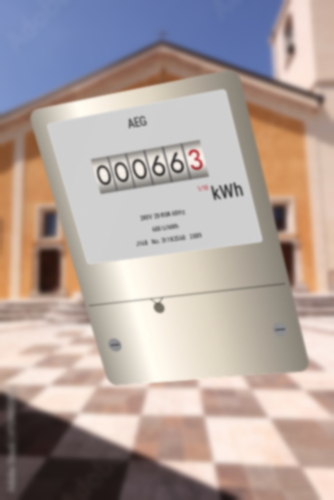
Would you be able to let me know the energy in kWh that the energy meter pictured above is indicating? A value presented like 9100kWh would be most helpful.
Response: 66.3kWh
